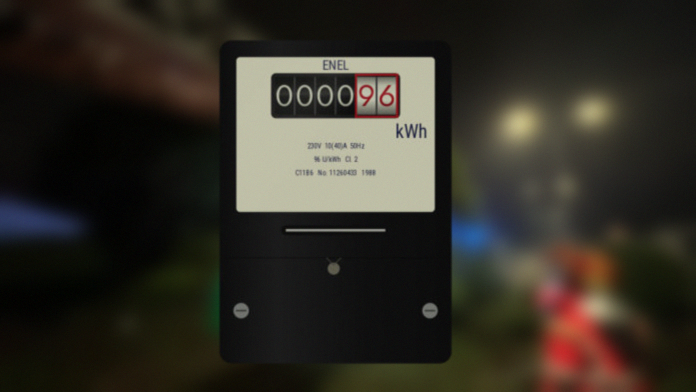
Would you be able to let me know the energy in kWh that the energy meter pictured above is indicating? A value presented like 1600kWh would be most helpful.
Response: 0.96kWh
